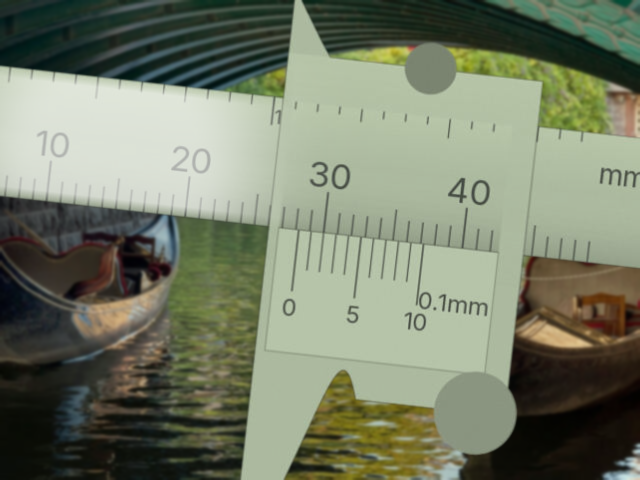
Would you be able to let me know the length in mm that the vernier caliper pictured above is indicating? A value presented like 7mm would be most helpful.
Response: 28.2mm
